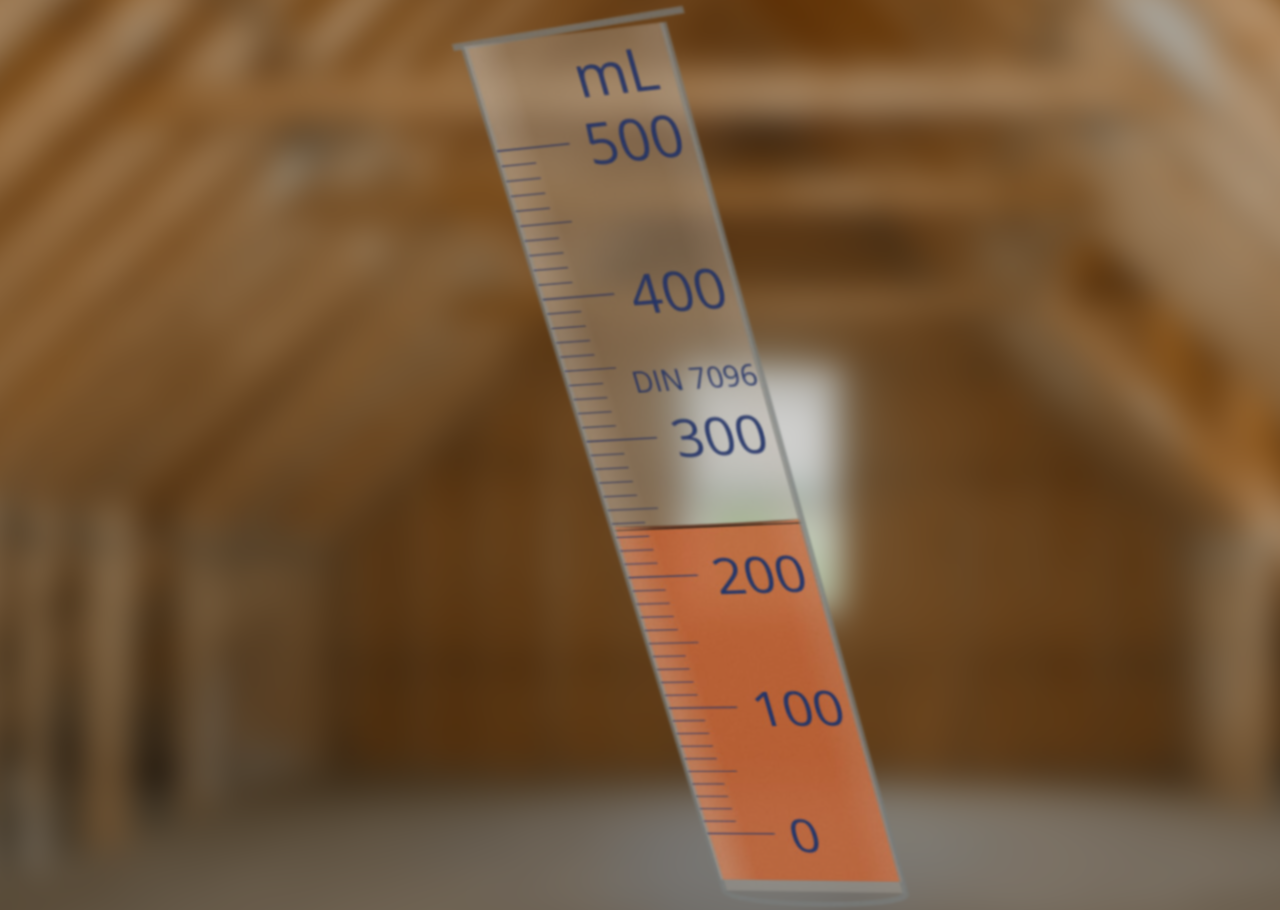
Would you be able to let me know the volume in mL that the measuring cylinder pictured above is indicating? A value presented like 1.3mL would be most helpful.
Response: 235mL
